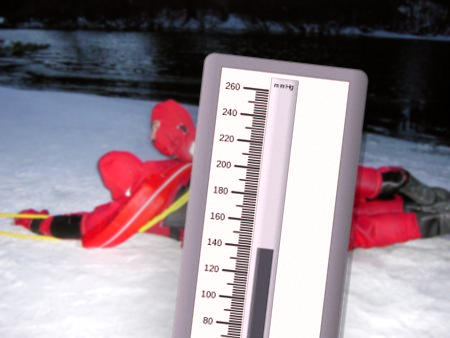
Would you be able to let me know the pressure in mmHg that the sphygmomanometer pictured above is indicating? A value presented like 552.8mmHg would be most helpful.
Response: 140mmHg
